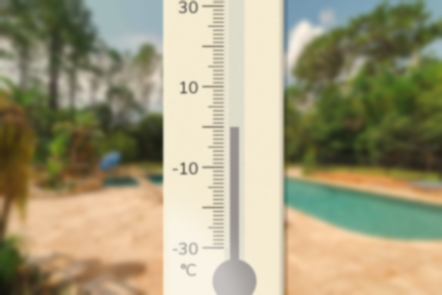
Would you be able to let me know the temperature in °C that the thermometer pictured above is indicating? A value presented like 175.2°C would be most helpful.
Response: 0°C
